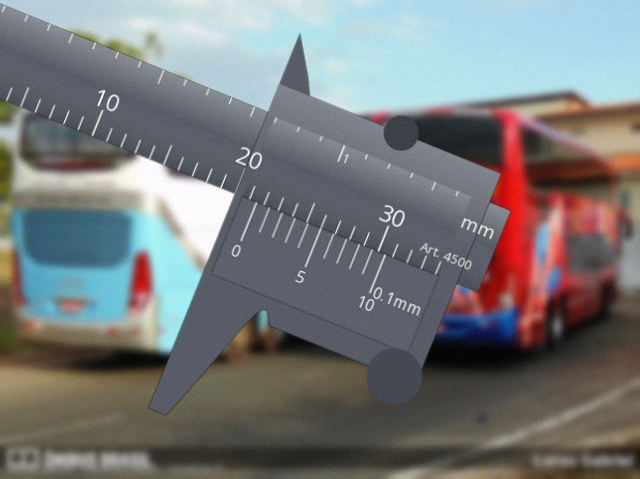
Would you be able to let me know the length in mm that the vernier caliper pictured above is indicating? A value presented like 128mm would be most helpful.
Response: 21.5mm
